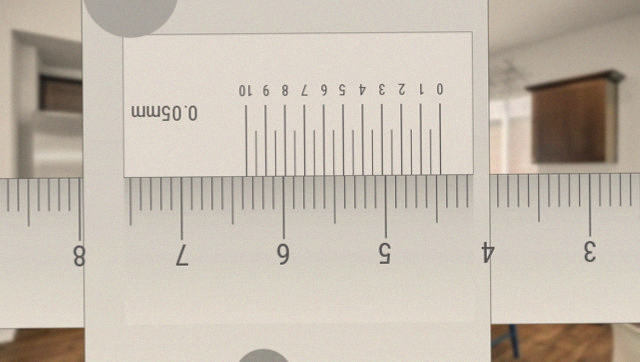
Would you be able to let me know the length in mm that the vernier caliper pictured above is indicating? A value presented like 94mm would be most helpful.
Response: 44.6mm
